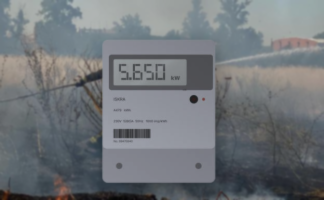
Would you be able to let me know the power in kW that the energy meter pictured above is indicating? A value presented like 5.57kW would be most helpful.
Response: 5.650kW
